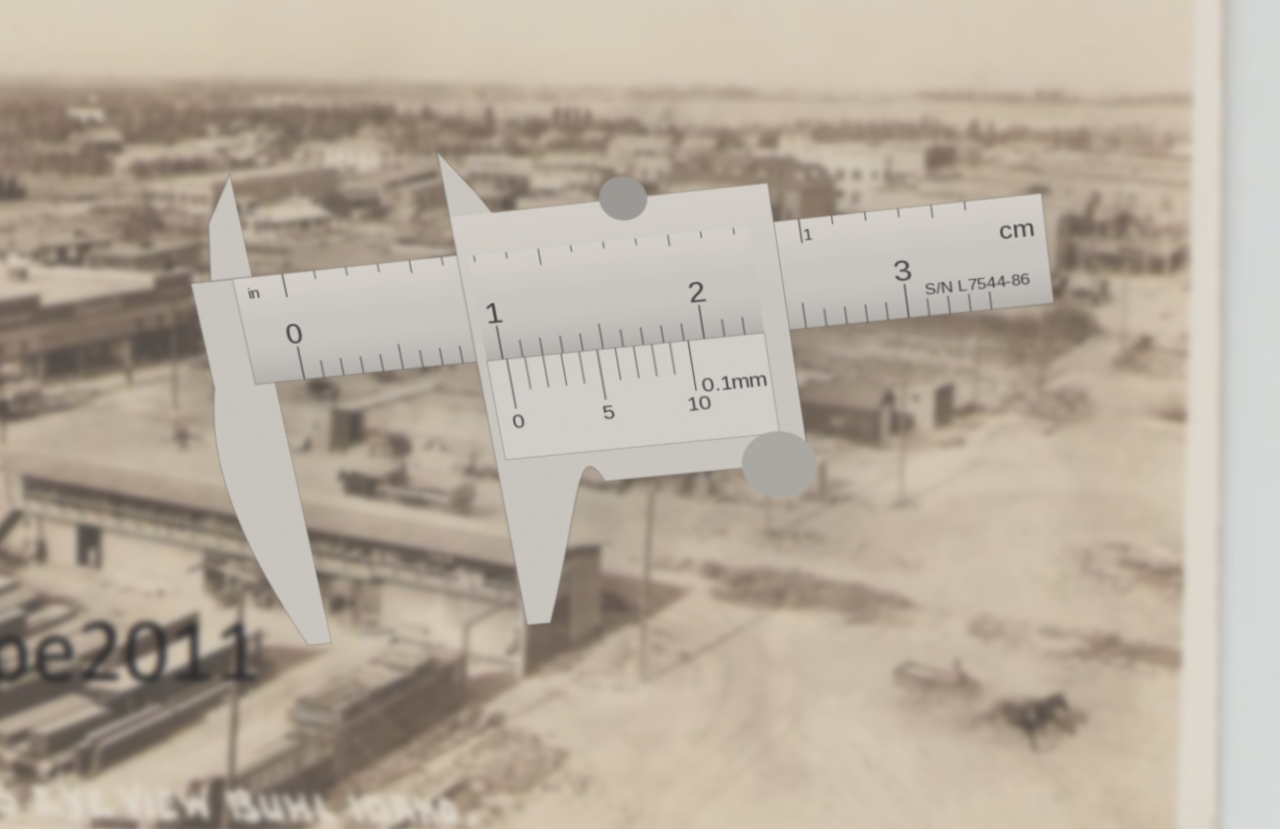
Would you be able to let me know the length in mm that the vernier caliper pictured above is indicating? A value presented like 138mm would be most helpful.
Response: 10.2mm
